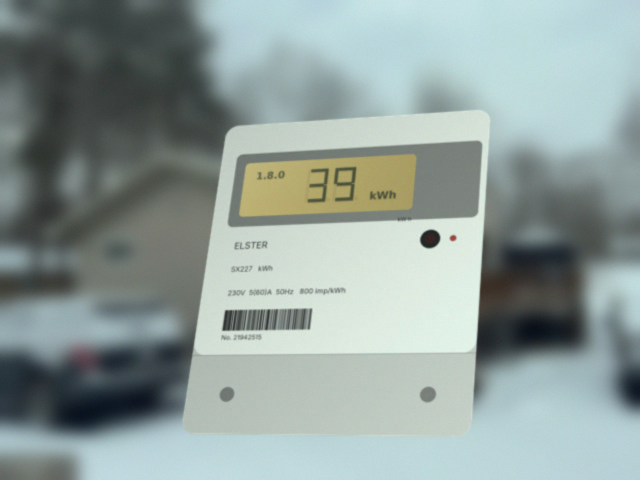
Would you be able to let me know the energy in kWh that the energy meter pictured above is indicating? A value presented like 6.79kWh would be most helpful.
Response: 39kWh
